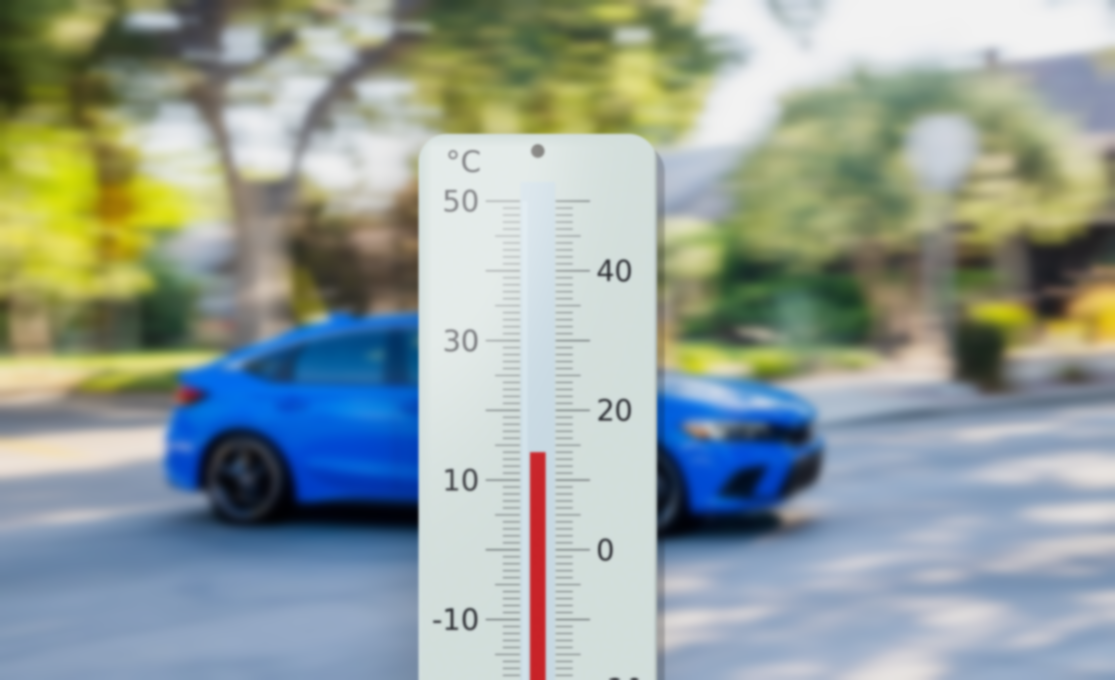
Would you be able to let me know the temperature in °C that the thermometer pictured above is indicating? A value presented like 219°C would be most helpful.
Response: 14°C
